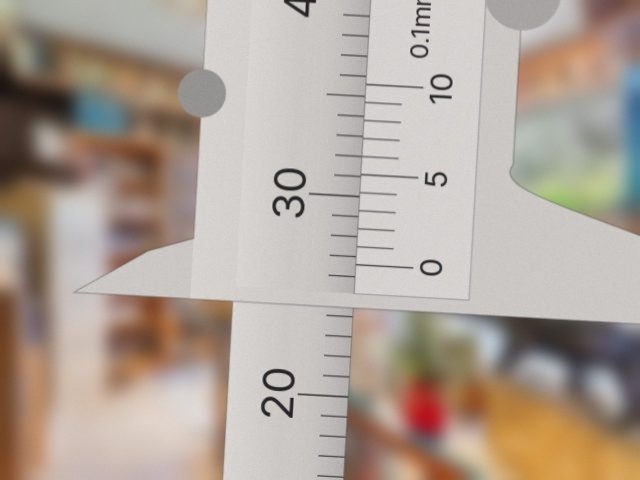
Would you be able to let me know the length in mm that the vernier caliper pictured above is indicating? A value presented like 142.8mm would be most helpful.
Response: 26.6mm
